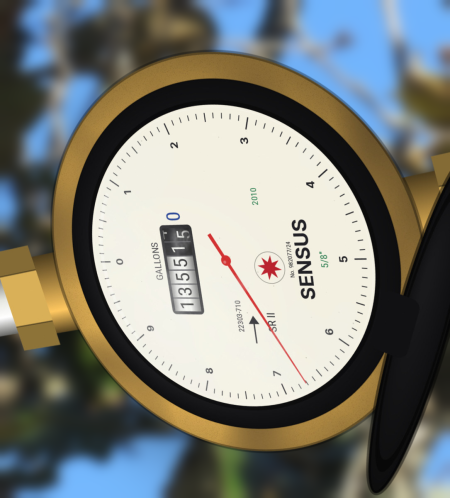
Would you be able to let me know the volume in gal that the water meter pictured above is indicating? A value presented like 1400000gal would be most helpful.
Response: 1355146.7gal
